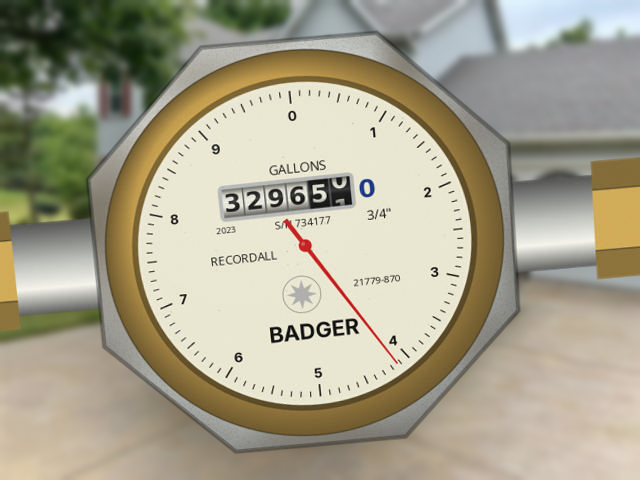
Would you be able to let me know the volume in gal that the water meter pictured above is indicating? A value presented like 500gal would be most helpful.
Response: 3296504.1gal
